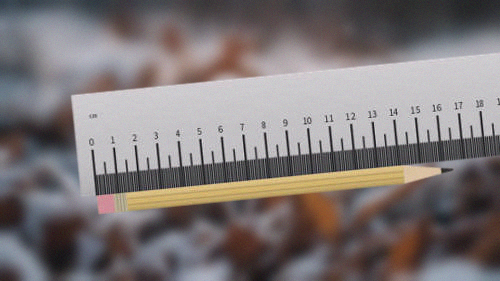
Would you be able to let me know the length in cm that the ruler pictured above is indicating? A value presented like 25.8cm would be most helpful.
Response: 16.5cm
